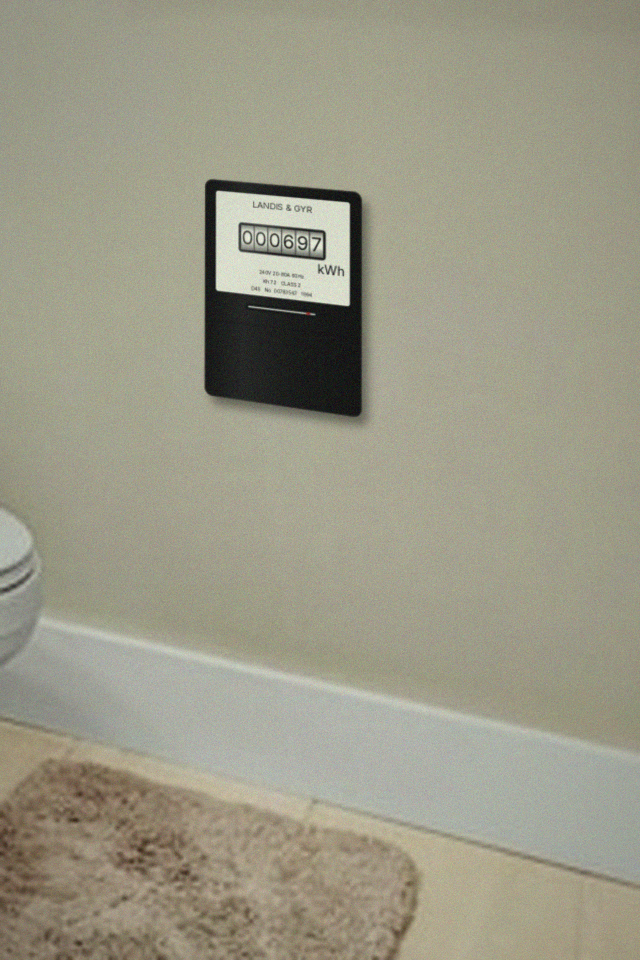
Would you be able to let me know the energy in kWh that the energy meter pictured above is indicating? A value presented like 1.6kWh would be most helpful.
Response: 697kWh
